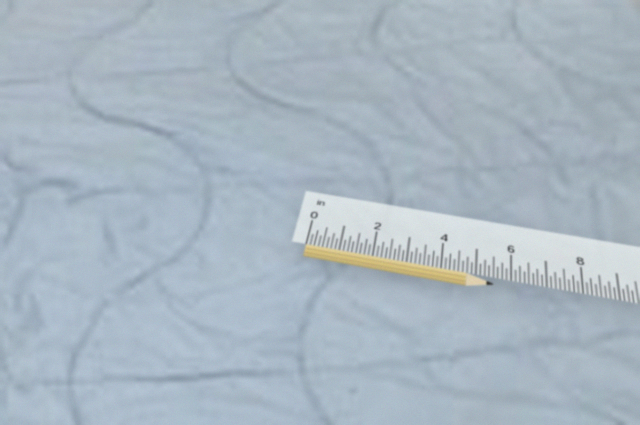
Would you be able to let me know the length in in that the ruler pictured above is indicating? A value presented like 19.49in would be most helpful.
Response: 5.5in
